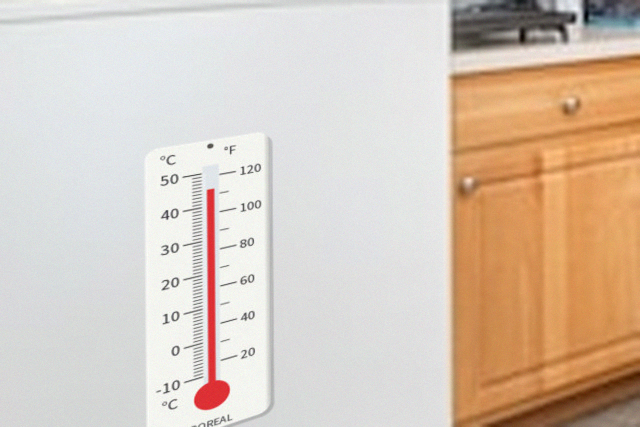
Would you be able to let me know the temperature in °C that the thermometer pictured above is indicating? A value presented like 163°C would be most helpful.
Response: 45°C
